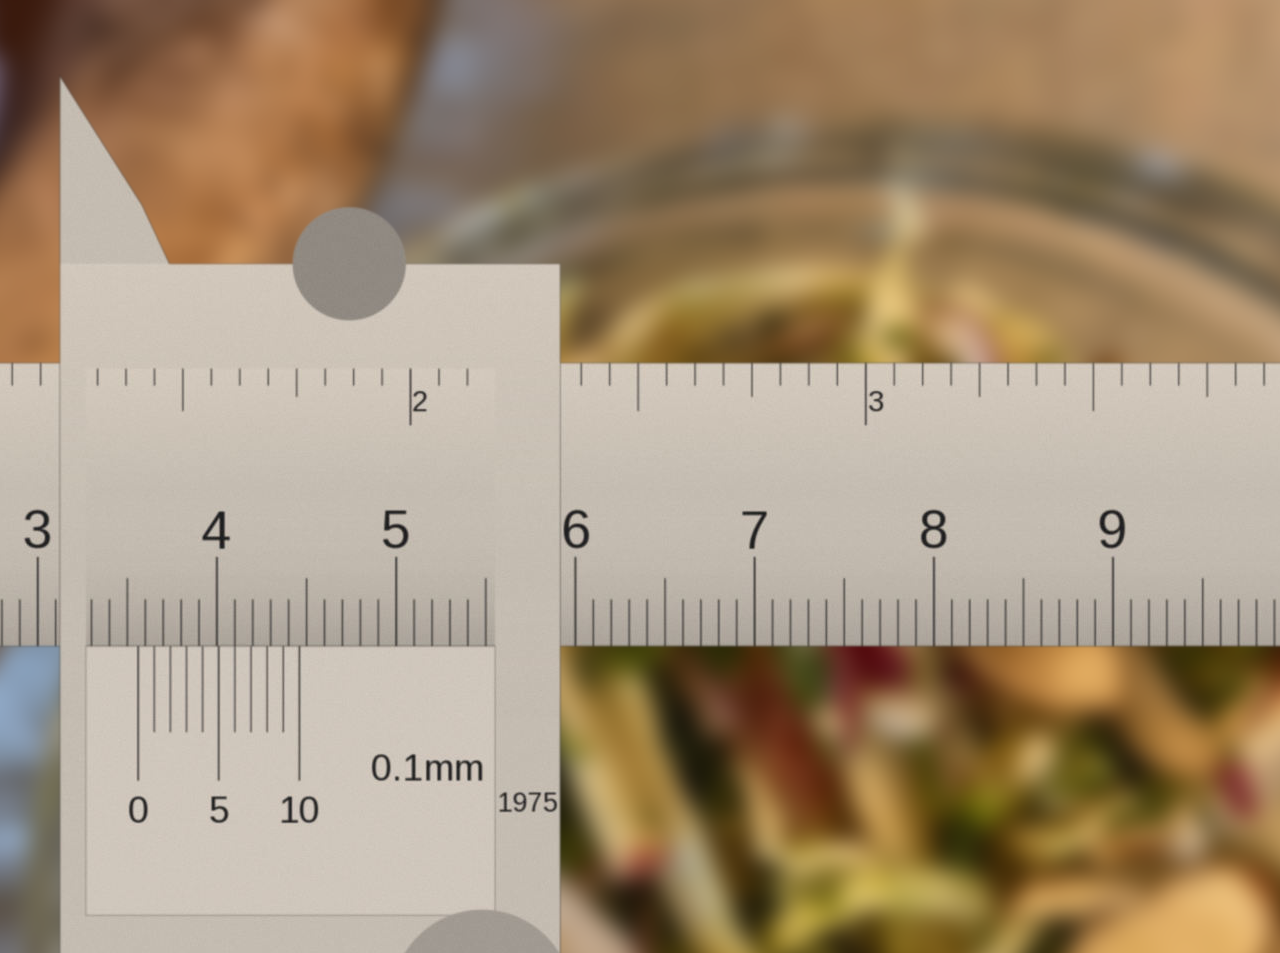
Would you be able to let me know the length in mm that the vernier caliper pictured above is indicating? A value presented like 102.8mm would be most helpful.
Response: 35.6mm
